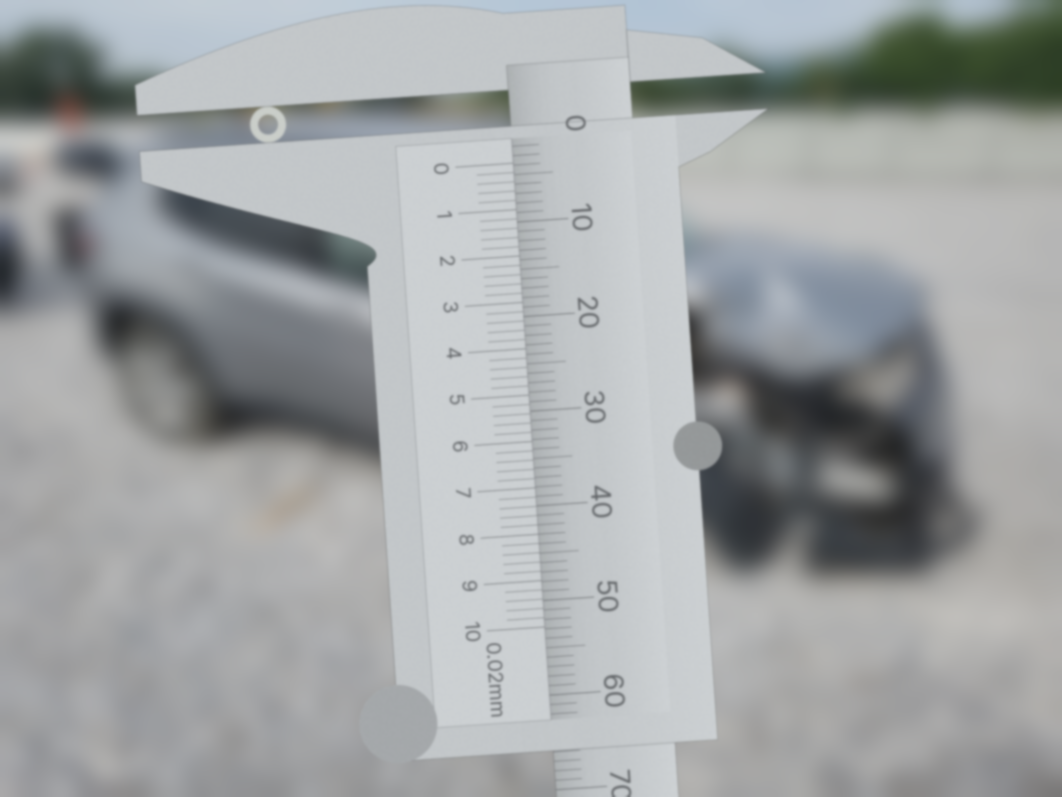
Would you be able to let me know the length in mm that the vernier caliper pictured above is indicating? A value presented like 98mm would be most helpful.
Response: 3.8mm
